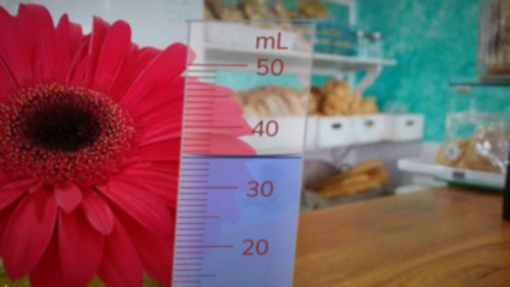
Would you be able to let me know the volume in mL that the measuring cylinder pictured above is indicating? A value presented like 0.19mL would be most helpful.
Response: 35mL
